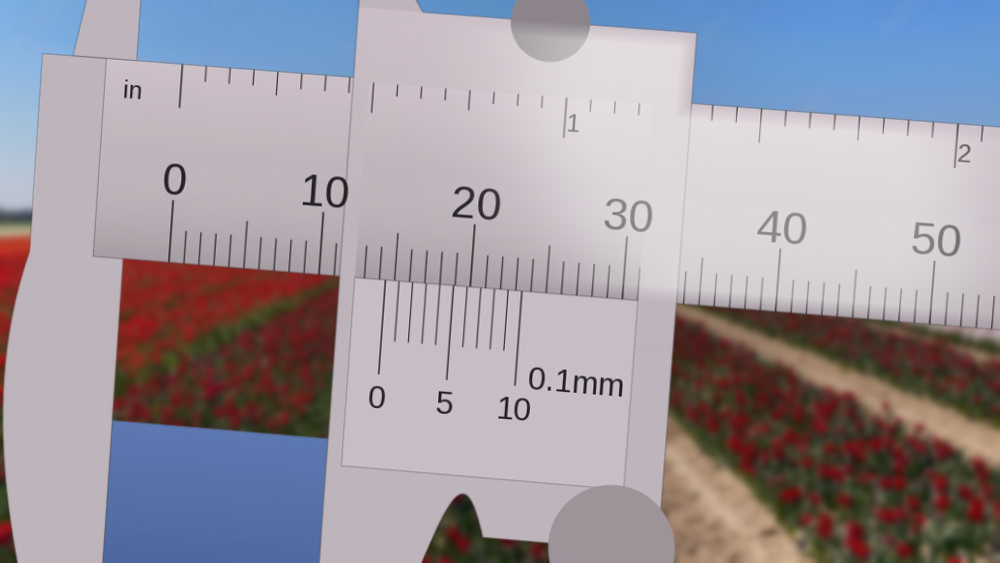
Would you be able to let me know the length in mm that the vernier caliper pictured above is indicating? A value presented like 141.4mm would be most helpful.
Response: 14.4mm
